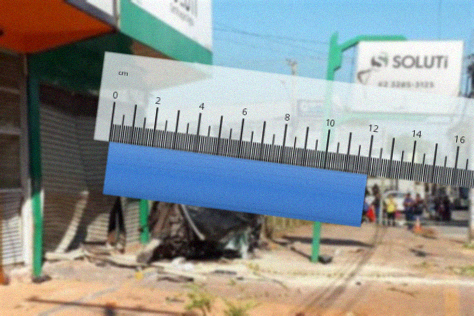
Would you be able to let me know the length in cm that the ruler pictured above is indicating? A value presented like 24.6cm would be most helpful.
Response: 12cm
